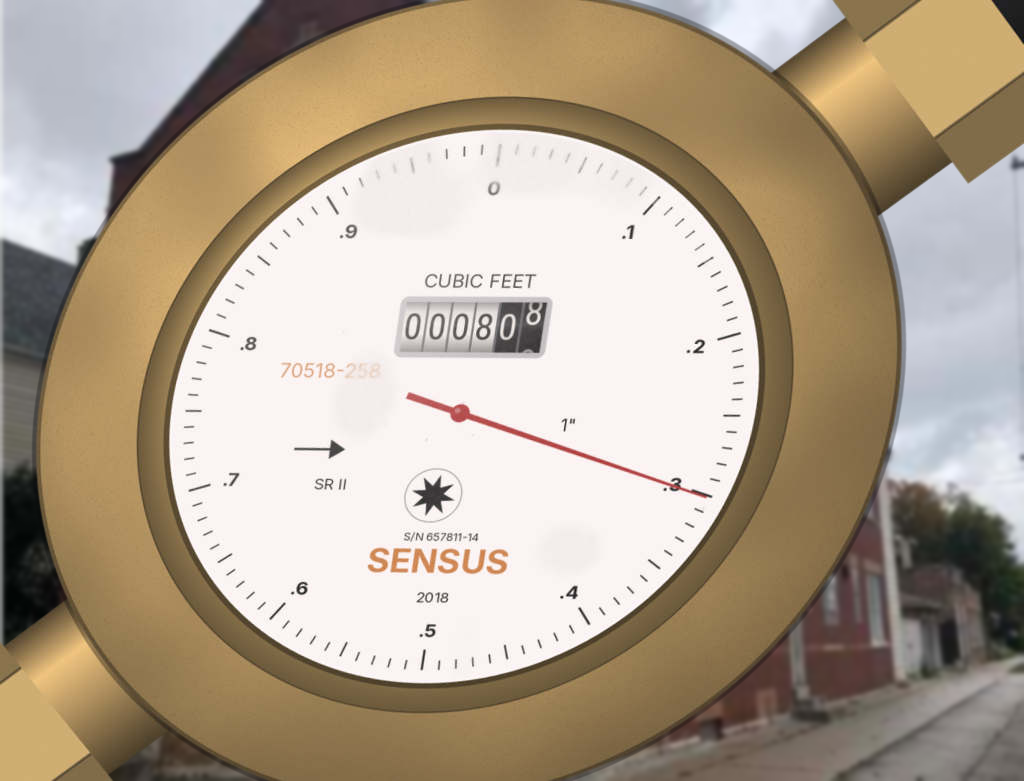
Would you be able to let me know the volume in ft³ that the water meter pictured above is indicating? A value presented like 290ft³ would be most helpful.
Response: 808.30ft³
